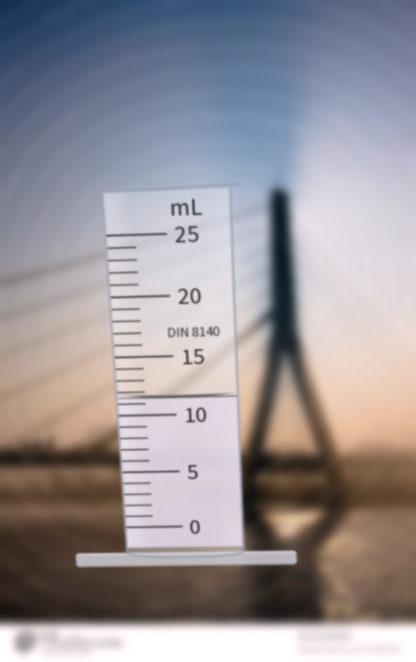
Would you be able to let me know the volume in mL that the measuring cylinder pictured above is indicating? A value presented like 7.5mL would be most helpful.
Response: 11.5mL
